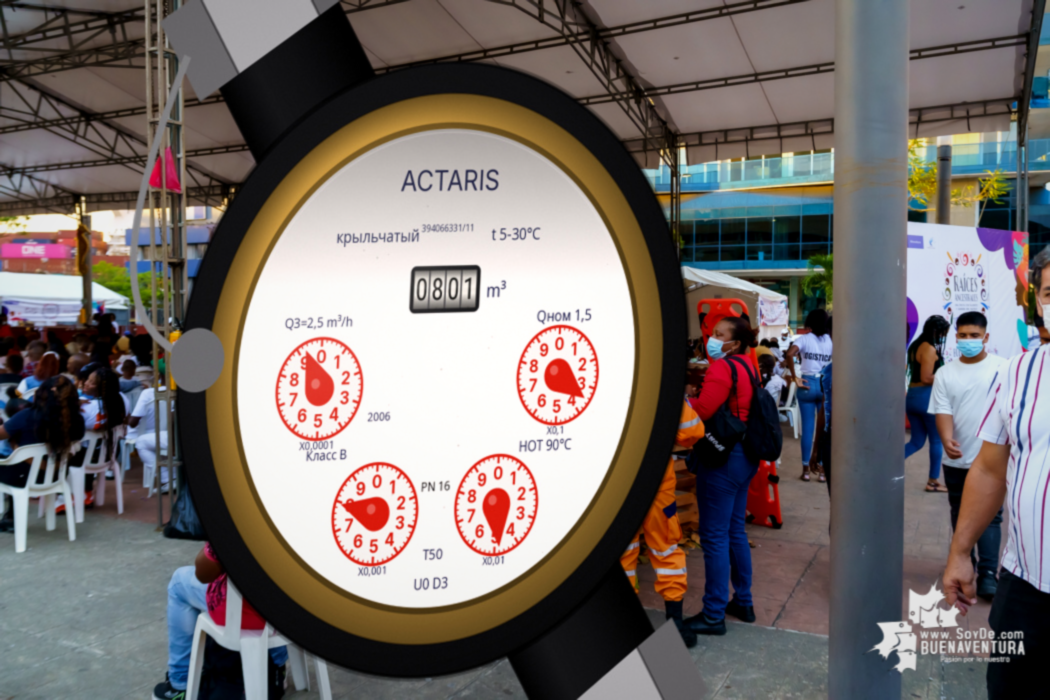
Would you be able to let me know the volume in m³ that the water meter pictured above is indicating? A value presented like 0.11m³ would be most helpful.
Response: 801.3479m³
